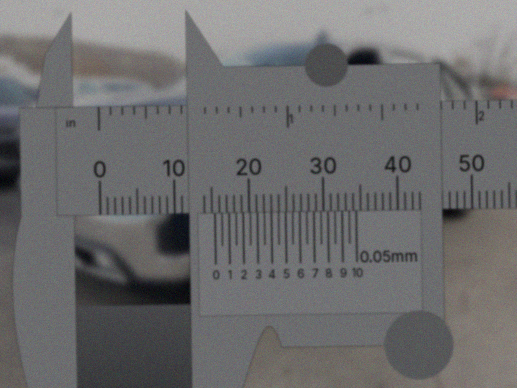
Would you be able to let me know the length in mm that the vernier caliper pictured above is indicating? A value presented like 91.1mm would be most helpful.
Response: 15.4mm
